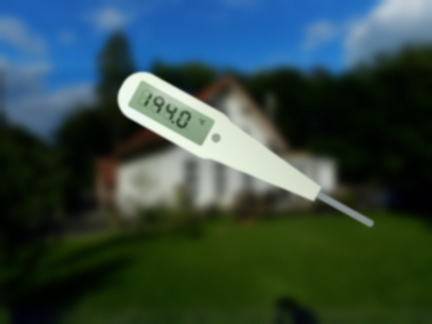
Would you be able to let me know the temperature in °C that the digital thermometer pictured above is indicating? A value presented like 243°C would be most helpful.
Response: 194.0°C
